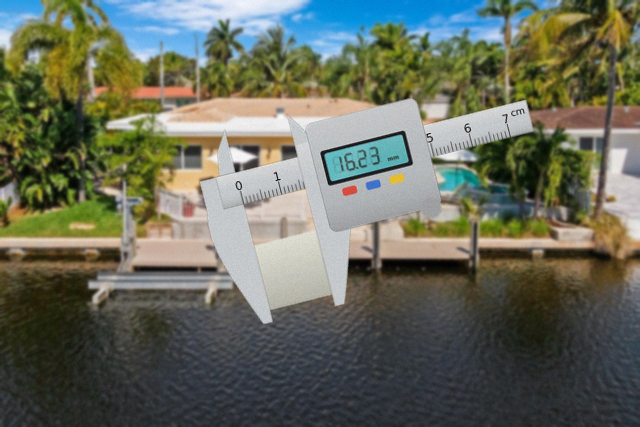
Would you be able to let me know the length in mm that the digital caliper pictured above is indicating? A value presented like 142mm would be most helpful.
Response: 16.23mm
